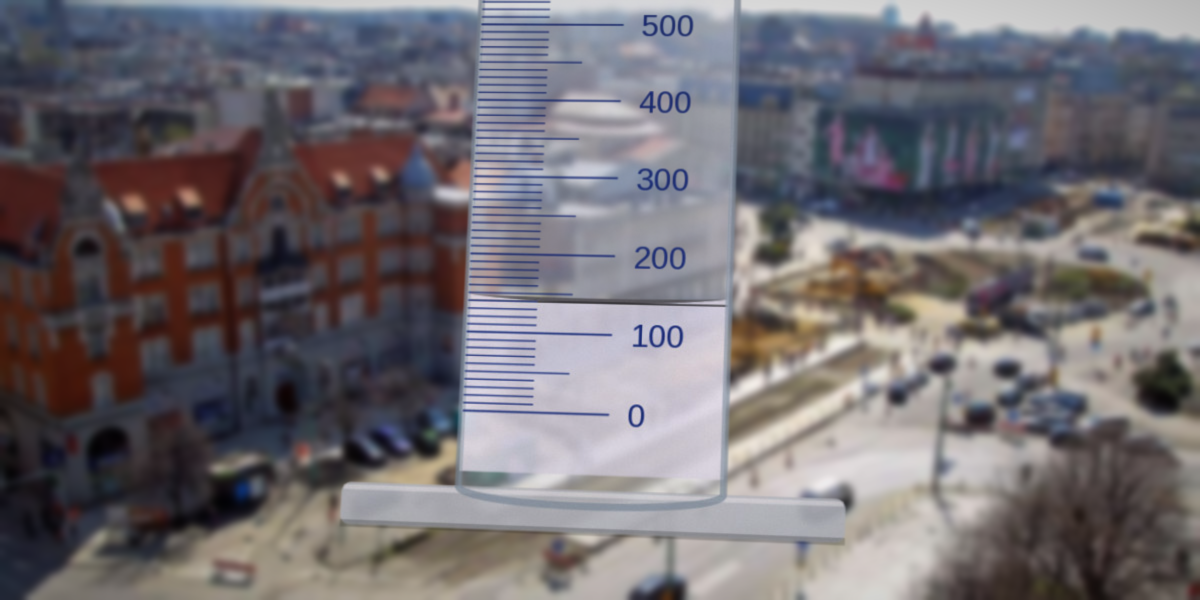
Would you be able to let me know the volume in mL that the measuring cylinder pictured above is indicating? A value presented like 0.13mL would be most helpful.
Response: 140mL
